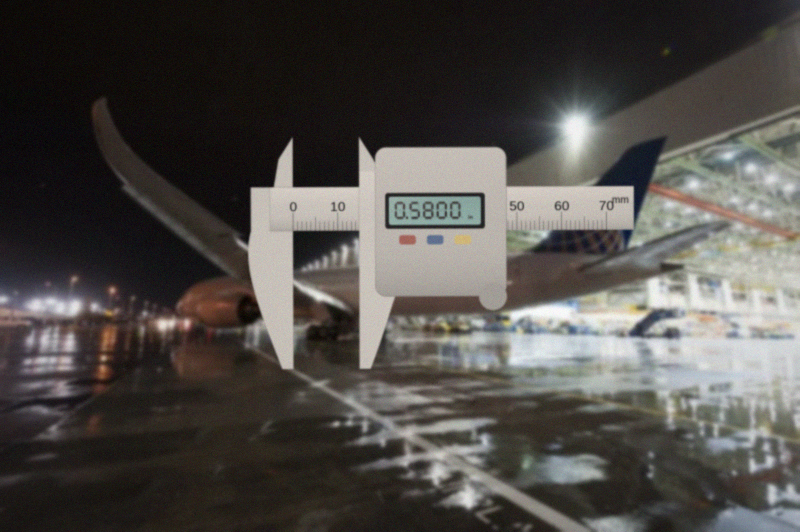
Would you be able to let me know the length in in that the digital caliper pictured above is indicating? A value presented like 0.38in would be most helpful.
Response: 0.5800in
